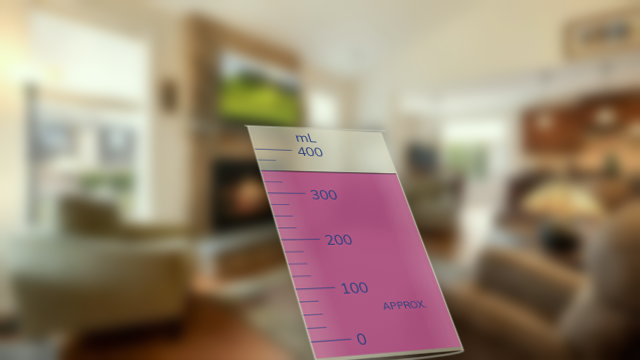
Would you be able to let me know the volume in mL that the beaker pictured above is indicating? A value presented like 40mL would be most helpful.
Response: 350mL
